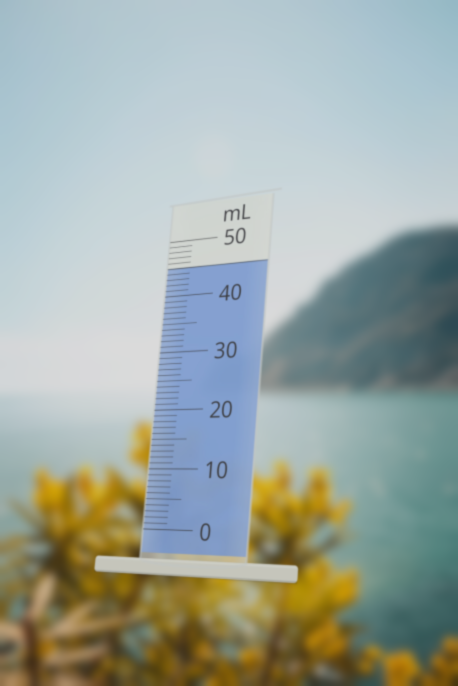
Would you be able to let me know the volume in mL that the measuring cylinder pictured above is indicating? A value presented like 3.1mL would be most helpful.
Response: 45mL
